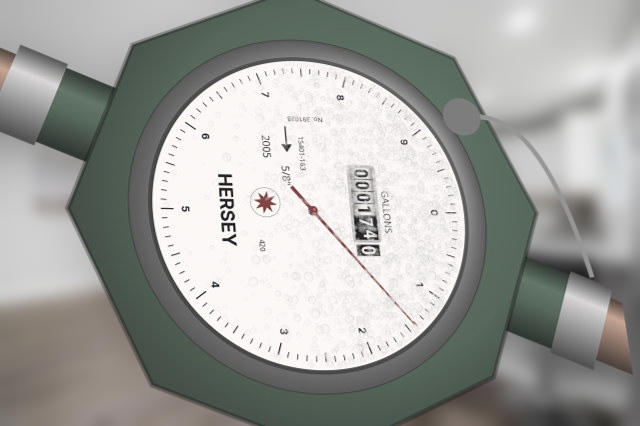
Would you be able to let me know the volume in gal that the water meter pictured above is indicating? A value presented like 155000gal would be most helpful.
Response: 1741.4gal
